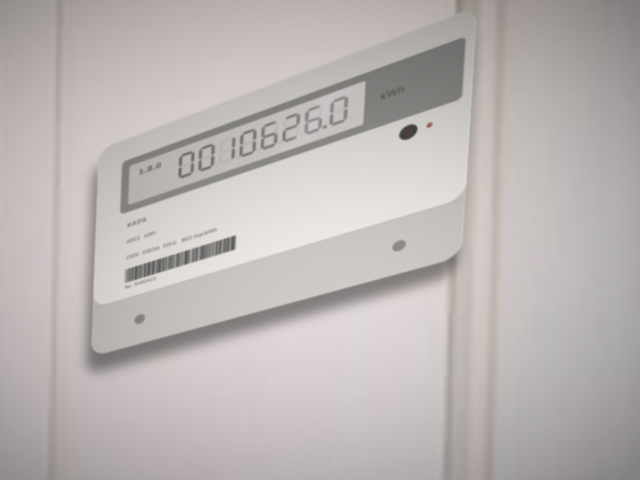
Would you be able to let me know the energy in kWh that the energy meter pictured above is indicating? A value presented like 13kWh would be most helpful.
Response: 10626.0kWh
